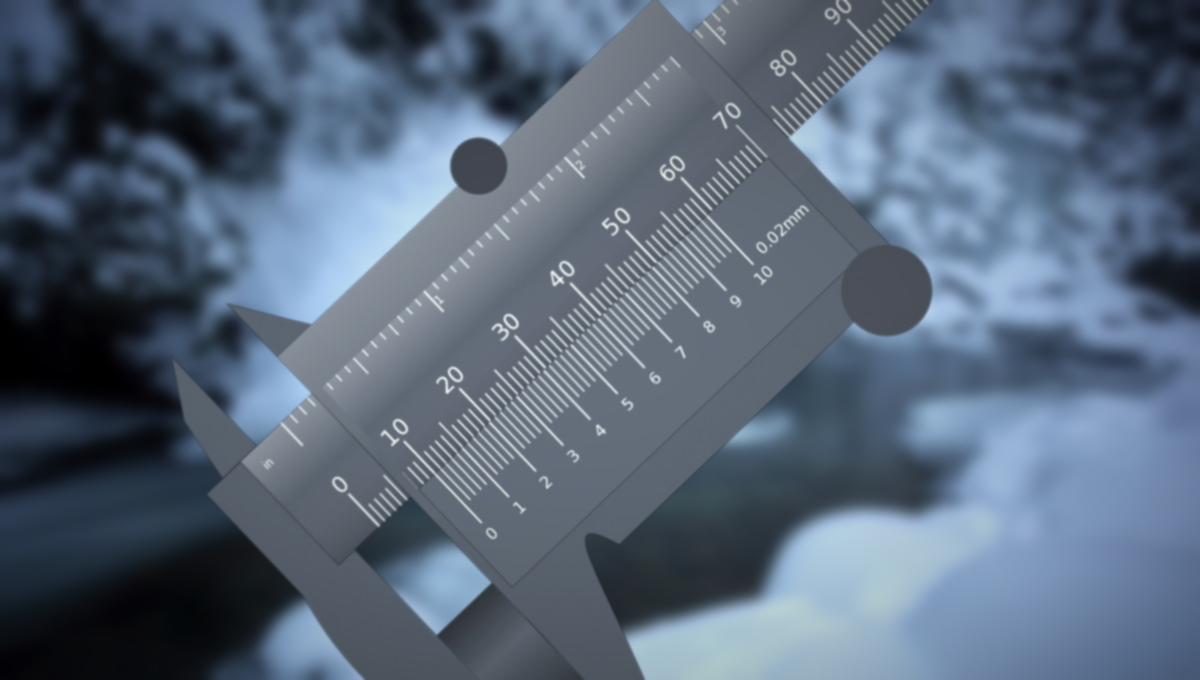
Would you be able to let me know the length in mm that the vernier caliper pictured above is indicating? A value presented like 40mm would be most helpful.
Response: 10.0mm
